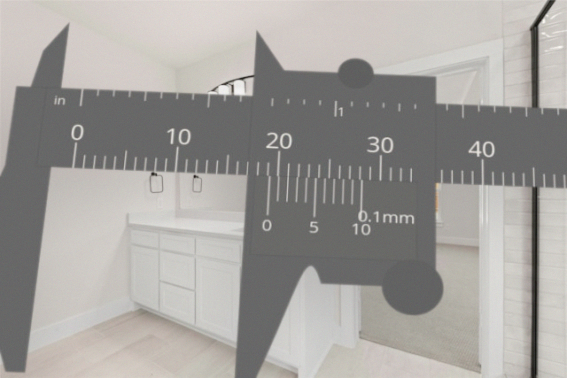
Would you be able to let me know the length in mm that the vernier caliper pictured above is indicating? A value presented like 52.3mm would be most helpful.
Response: 19.2mm
